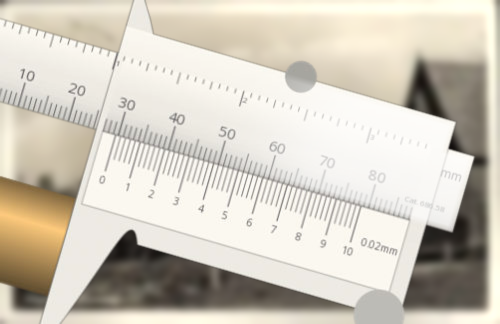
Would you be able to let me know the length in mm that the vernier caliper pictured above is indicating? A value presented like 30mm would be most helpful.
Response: 29.5mm
